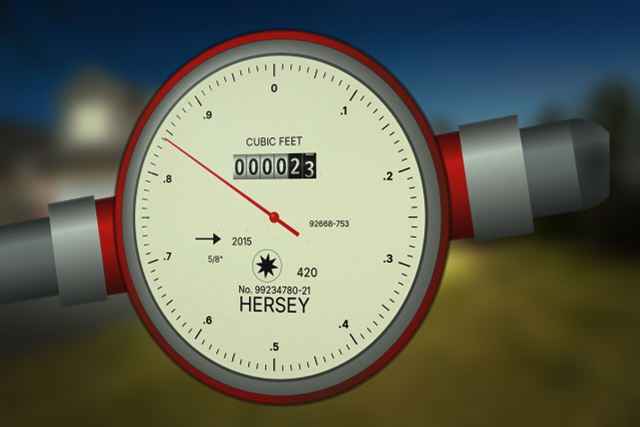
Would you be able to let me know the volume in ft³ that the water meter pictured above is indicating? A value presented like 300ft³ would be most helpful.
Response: 22.84ft³
